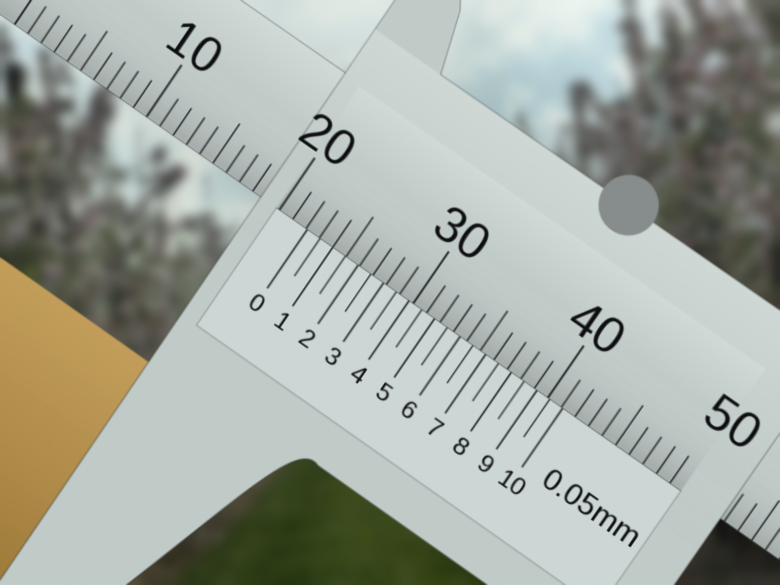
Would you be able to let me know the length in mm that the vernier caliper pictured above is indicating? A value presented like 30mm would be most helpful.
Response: 22.1mm
